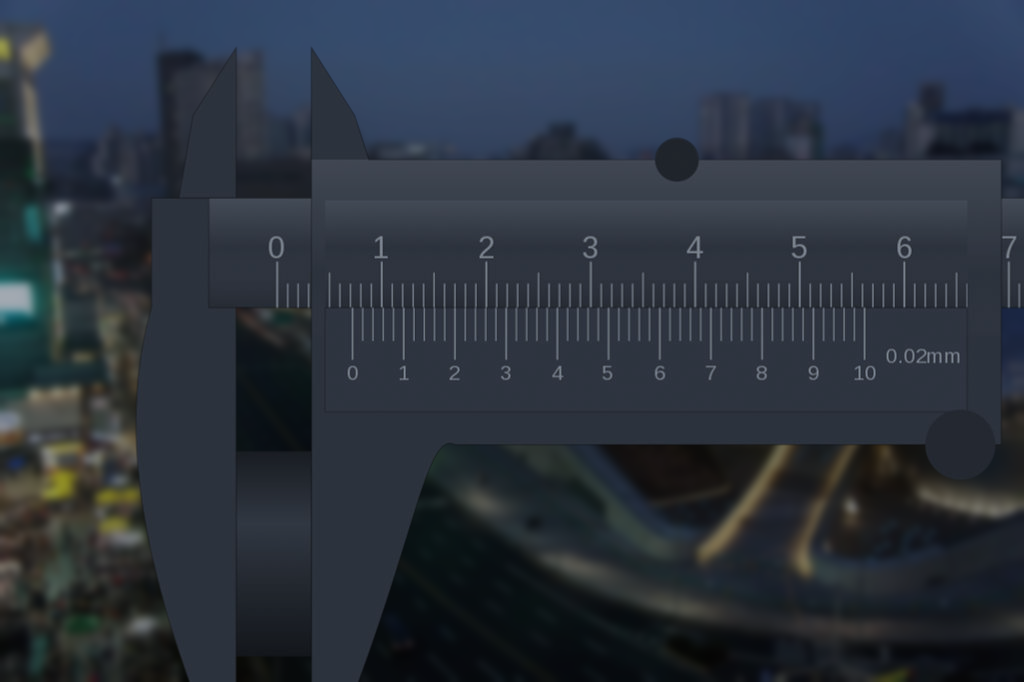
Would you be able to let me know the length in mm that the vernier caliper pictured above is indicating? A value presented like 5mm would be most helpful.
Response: 7.2mm
